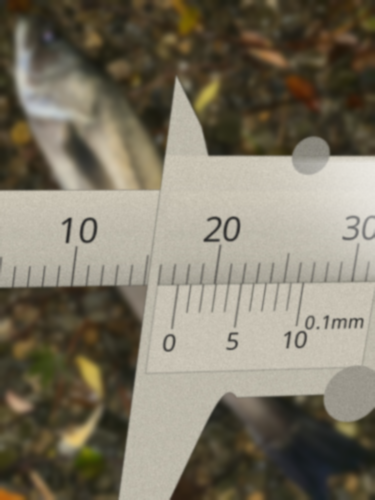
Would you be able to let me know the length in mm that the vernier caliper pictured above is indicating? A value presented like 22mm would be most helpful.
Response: 17.4mm
